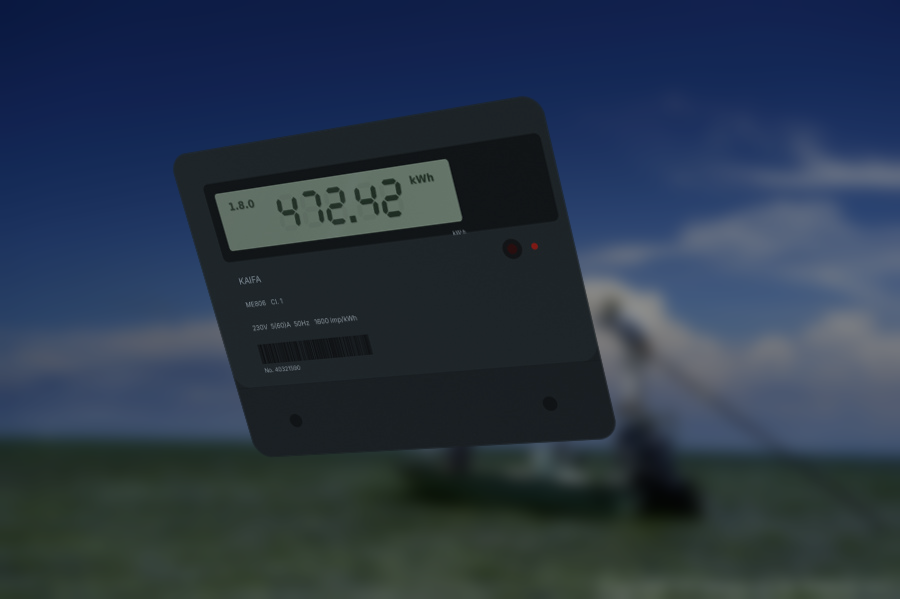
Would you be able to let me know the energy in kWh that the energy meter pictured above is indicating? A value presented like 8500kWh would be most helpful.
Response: 472.42kWh
